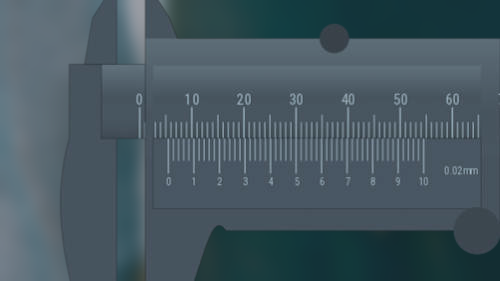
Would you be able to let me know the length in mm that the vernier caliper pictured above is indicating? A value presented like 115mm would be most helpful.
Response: 5.5mm
